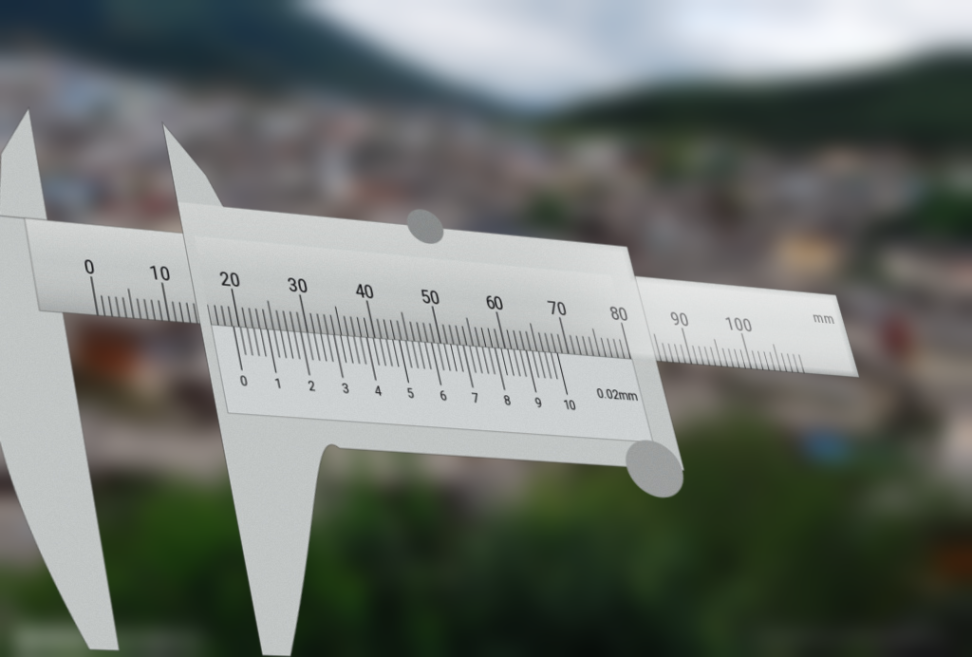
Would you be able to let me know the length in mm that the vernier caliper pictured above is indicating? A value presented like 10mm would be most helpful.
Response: 19.2mm
